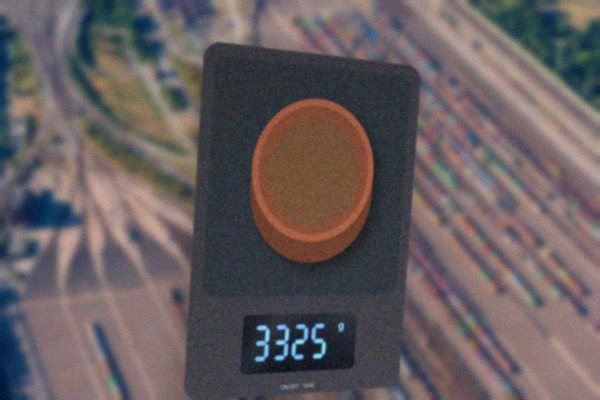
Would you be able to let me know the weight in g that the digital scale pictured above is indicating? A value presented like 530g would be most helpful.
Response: 3325g
